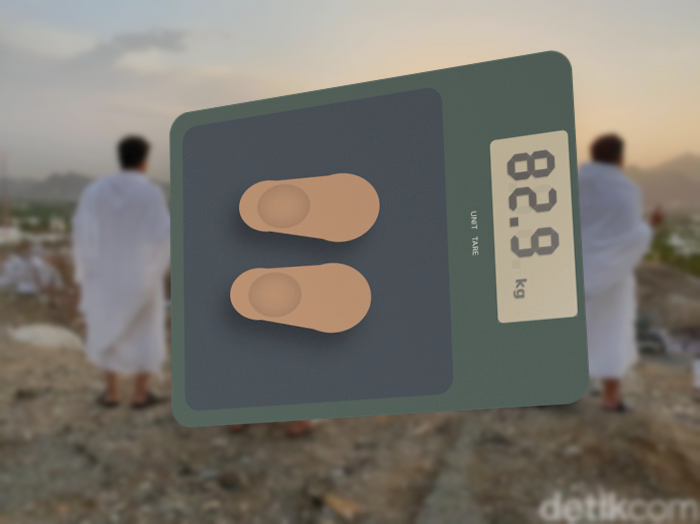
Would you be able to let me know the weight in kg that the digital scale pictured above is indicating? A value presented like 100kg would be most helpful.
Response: 82.9kg
